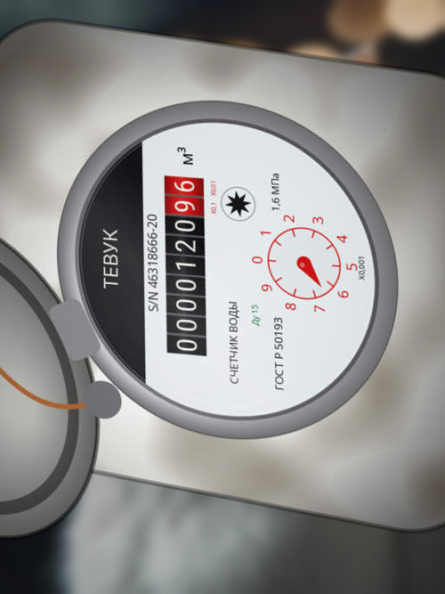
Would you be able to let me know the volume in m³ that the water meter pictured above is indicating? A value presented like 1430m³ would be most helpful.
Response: 120.966m³
